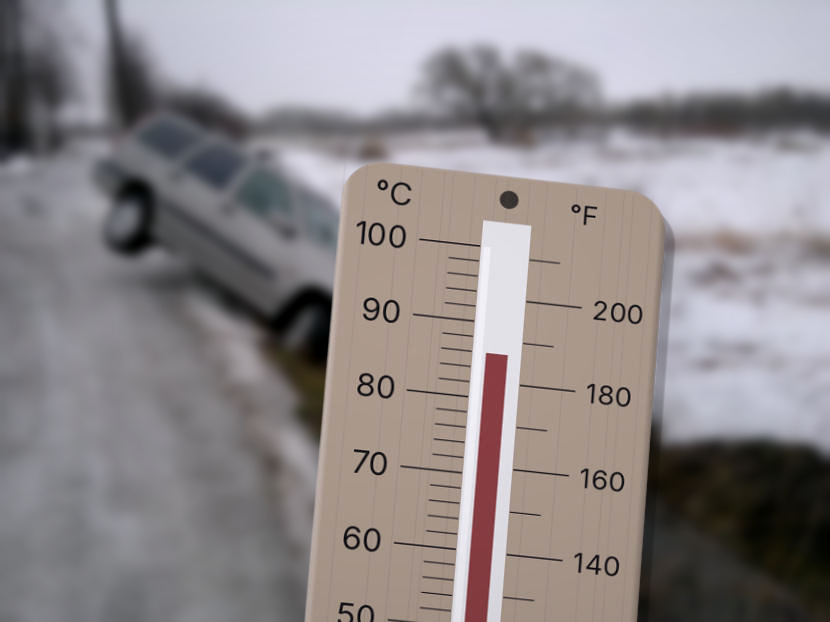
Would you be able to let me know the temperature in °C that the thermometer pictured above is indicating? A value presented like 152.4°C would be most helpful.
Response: 86°C
